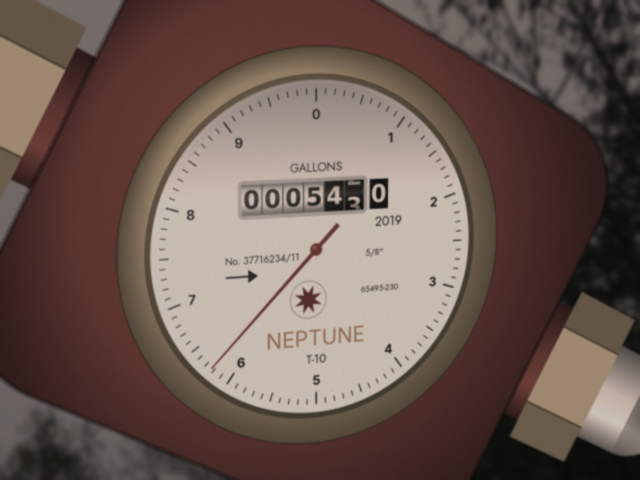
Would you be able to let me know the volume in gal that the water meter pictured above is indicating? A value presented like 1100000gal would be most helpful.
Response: 5426.2gal
